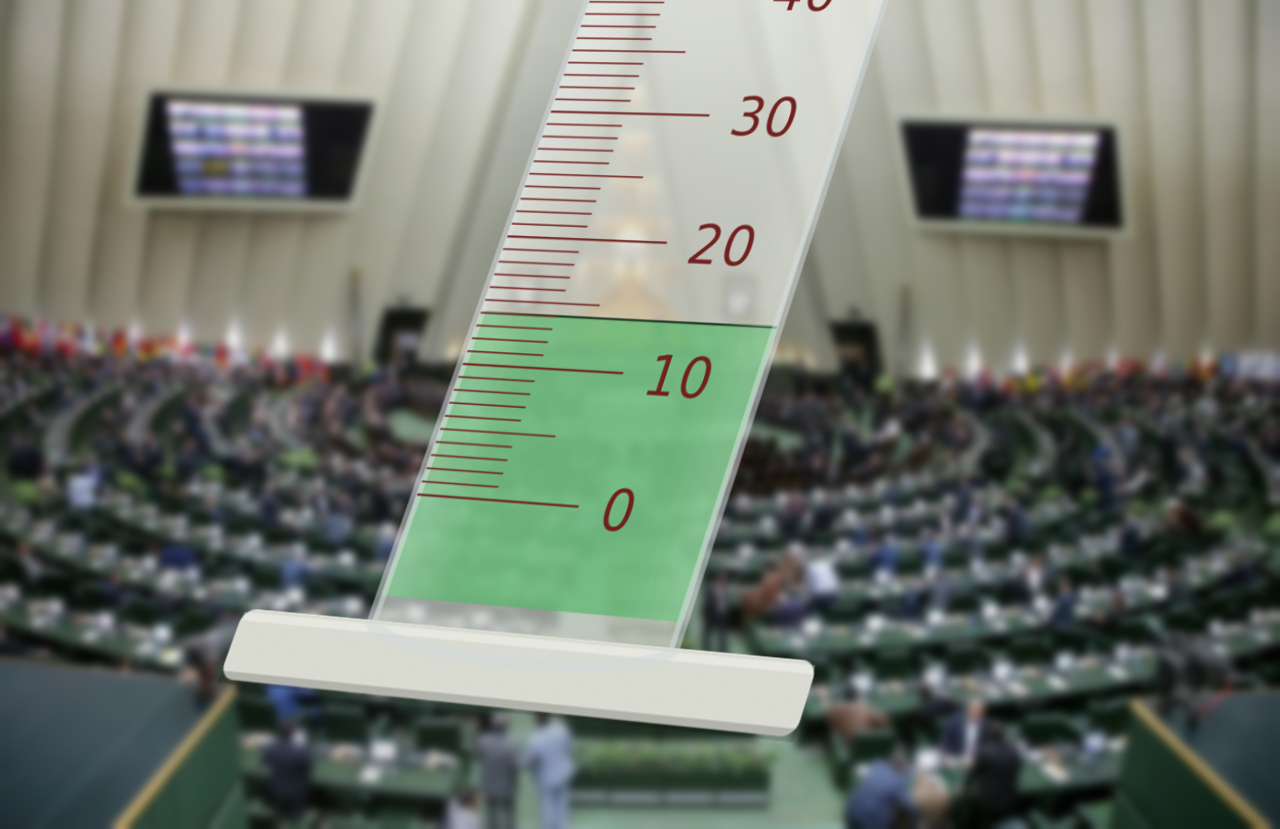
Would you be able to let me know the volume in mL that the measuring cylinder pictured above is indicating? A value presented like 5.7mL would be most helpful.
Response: 14mL
